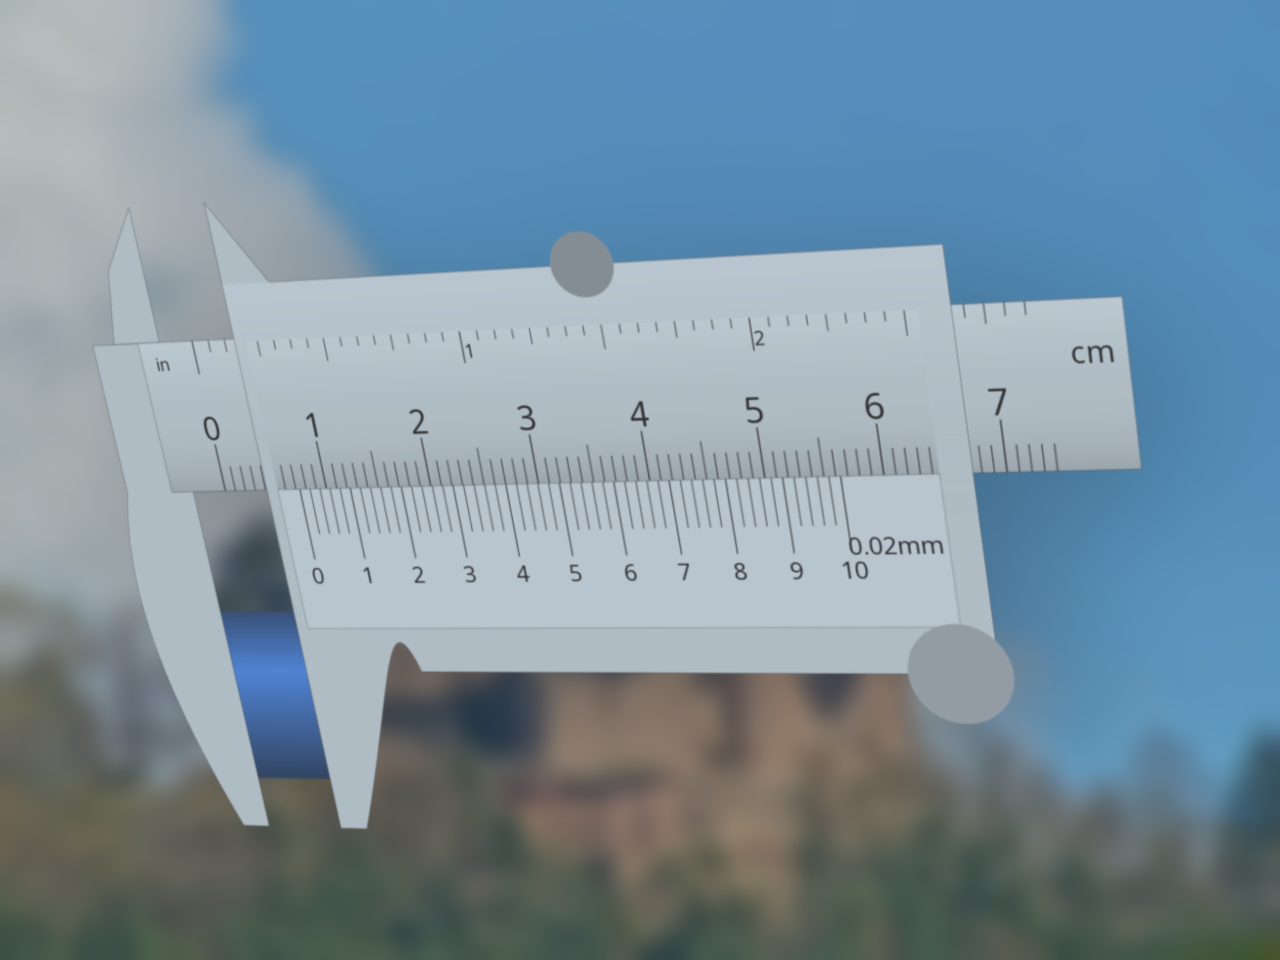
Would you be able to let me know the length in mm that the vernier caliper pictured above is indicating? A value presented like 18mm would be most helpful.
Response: 7.4mm
